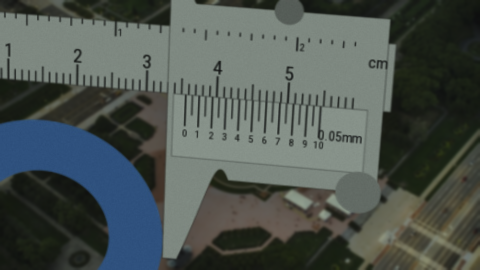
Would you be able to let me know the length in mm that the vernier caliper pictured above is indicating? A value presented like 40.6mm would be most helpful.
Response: 35.6mm
